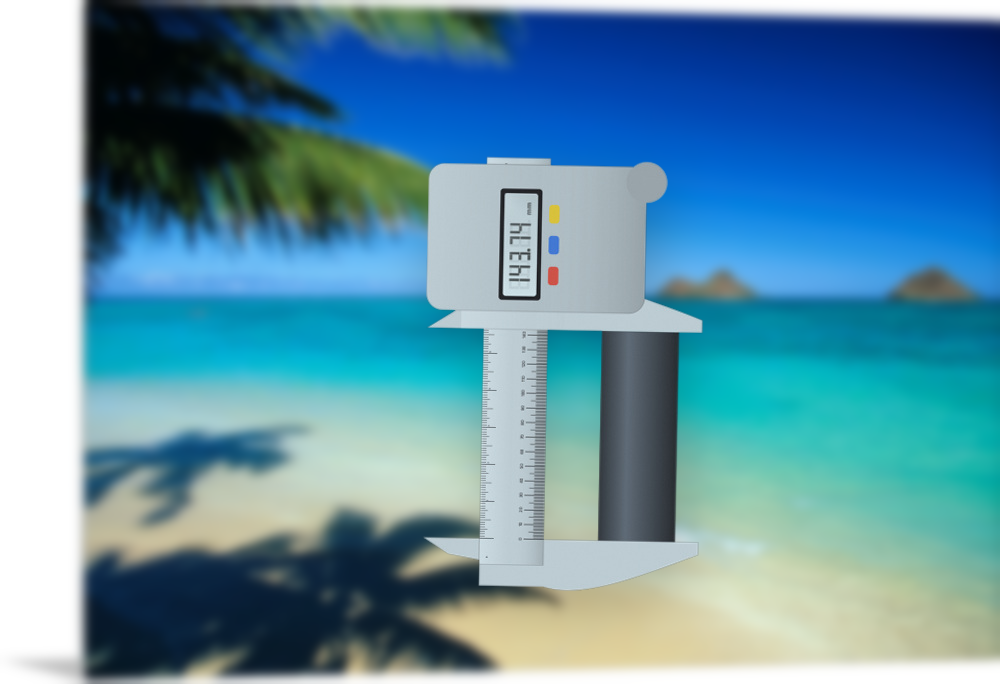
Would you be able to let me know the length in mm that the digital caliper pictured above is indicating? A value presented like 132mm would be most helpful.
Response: 143.74mm
